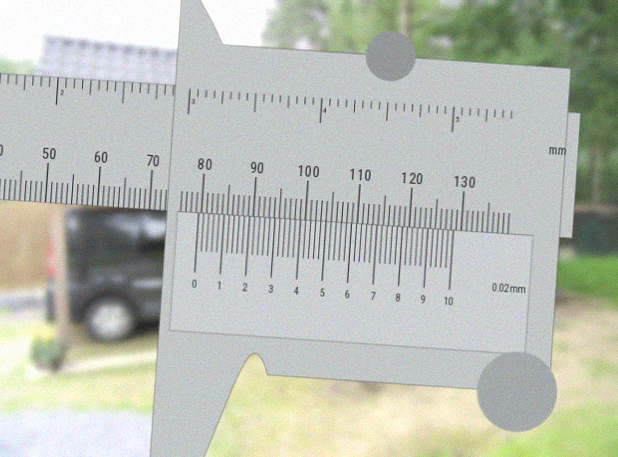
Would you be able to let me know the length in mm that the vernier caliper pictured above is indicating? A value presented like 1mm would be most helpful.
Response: 79.5mm
